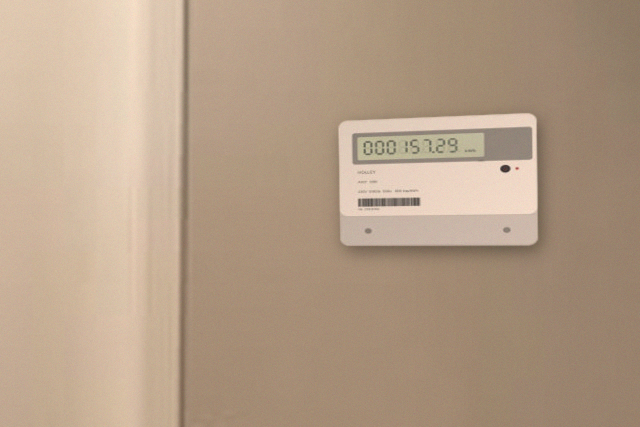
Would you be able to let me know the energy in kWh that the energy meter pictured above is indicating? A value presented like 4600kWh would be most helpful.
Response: 157.29kWh
